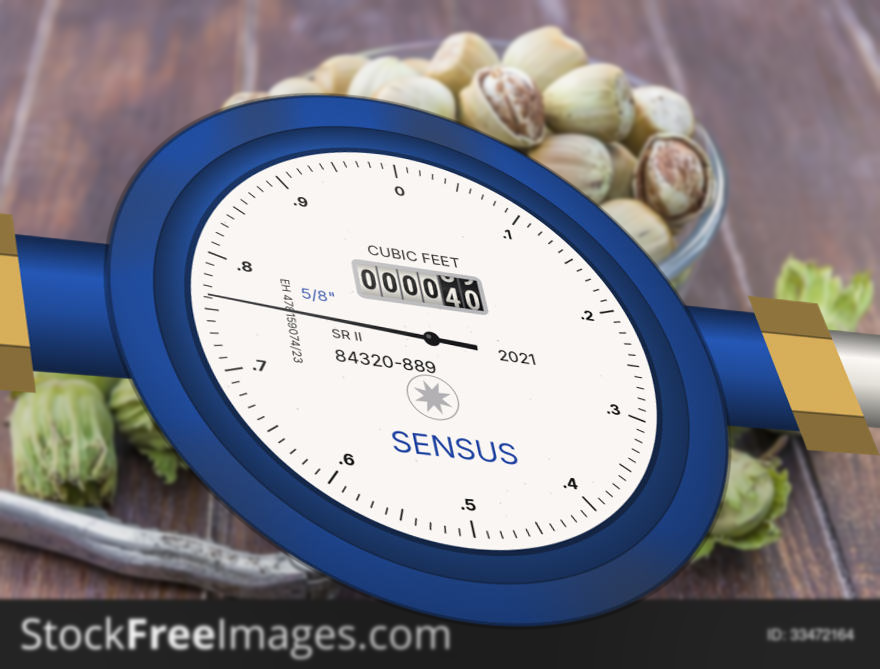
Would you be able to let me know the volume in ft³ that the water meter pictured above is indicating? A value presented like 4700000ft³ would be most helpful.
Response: 39.76ft³
